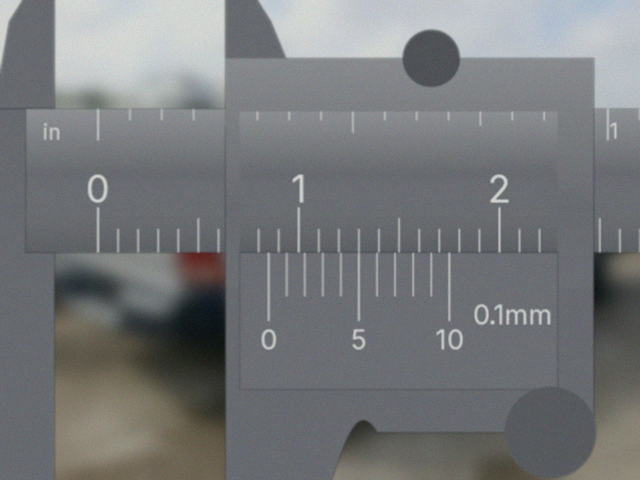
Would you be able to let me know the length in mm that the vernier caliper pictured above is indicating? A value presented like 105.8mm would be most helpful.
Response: 8.5mm
